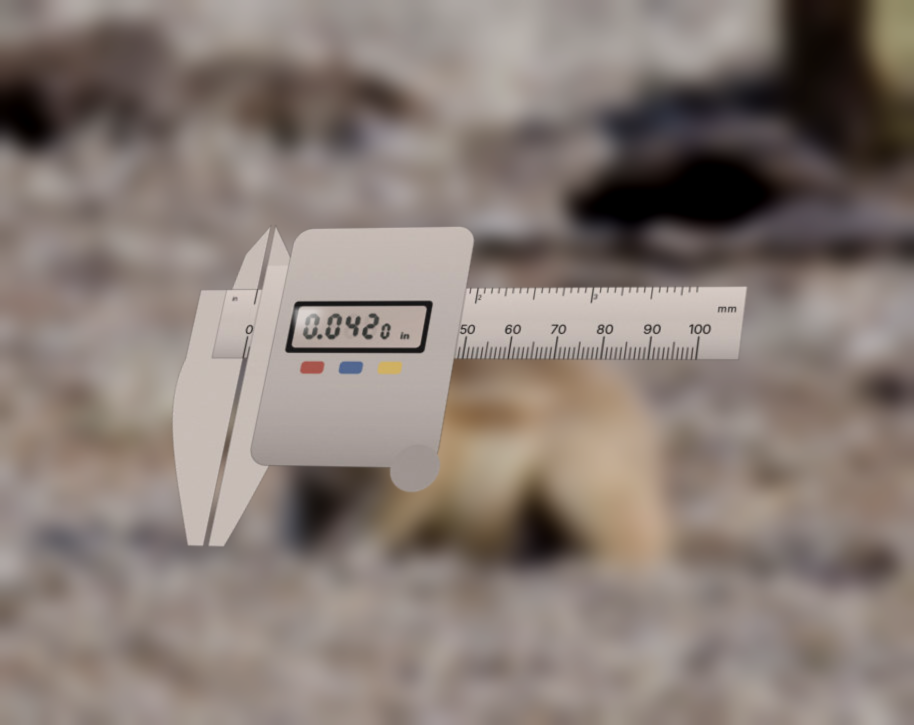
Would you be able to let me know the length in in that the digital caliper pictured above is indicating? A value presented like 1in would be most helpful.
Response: 0.0420in
